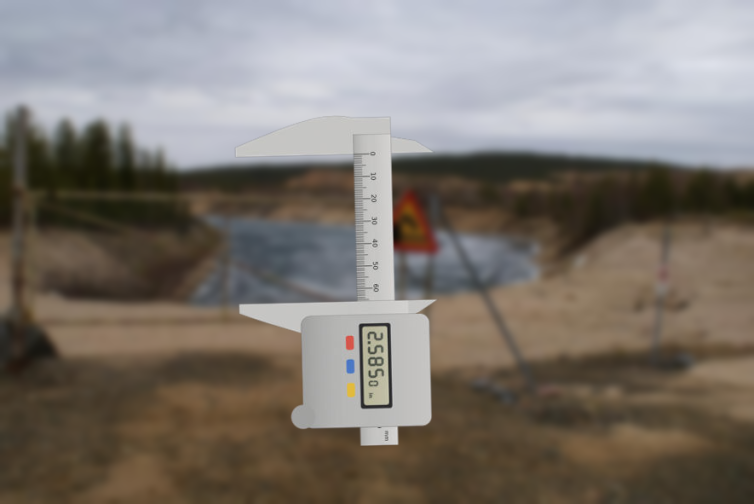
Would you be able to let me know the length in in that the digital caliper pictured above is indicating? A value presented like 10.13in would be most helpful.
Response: 2.5850in
